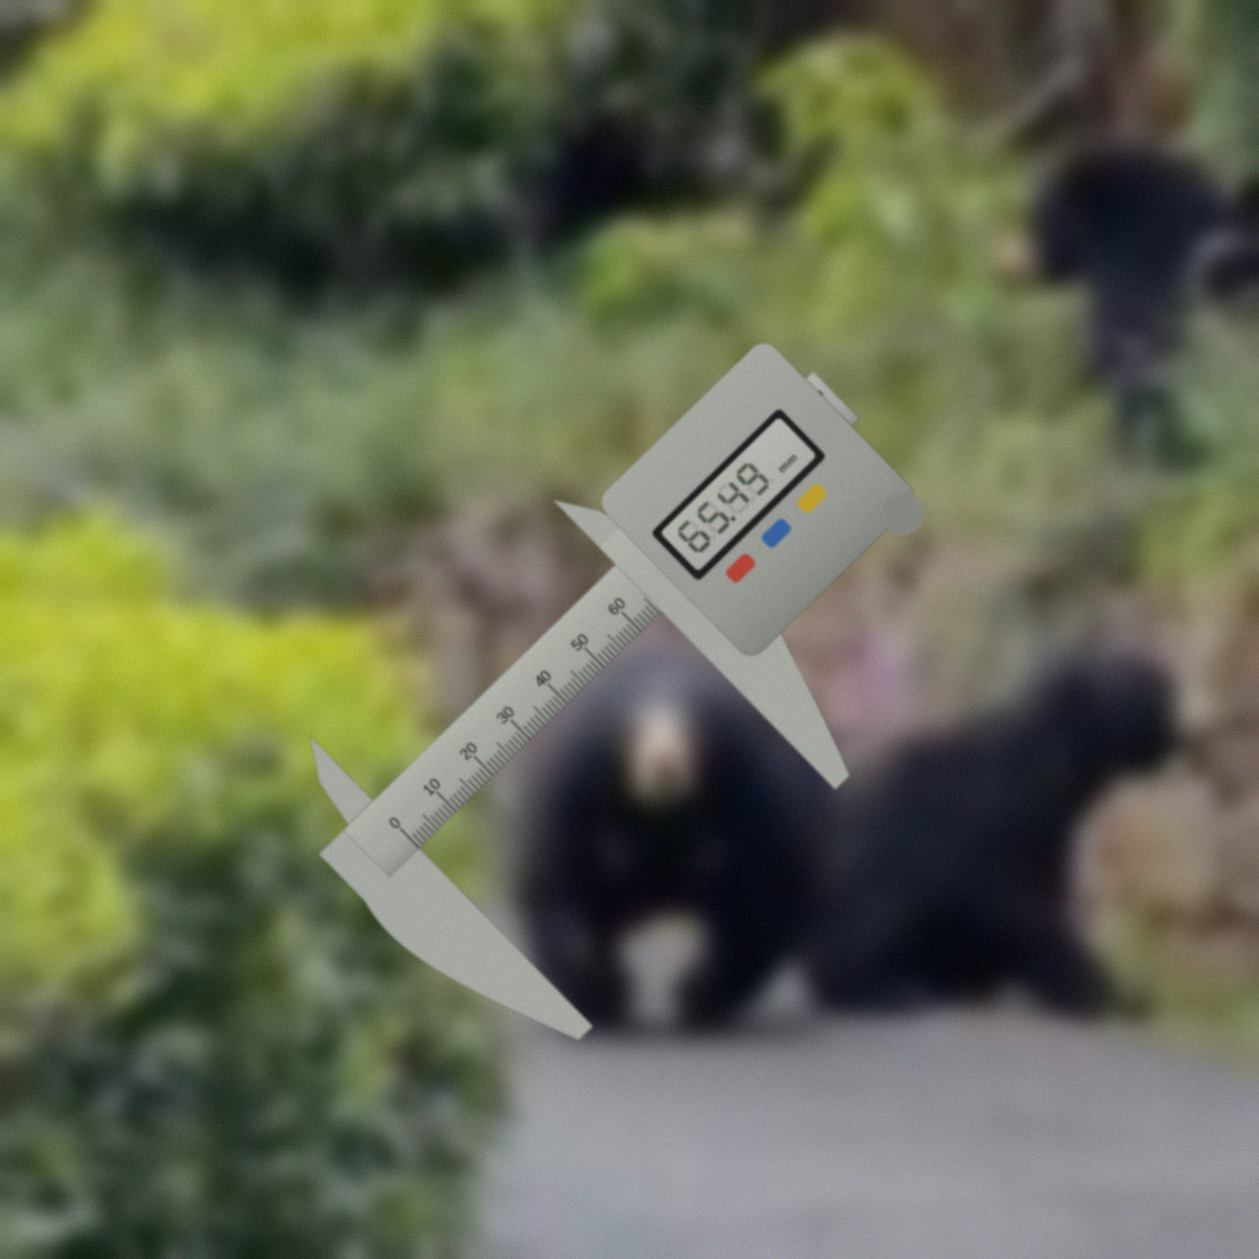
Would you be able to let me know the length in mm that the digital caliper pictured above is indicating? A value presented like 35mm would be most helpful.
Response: 65.49mm
